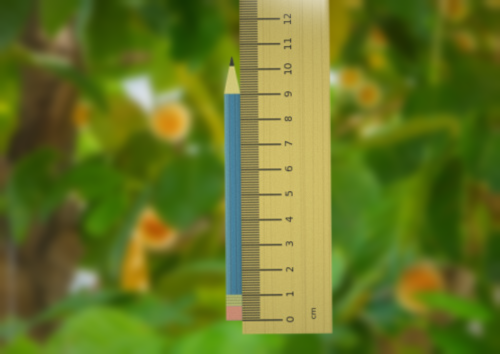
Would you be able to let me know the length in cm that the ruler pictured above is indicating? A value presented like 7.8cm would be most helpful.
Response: 10.5cm
